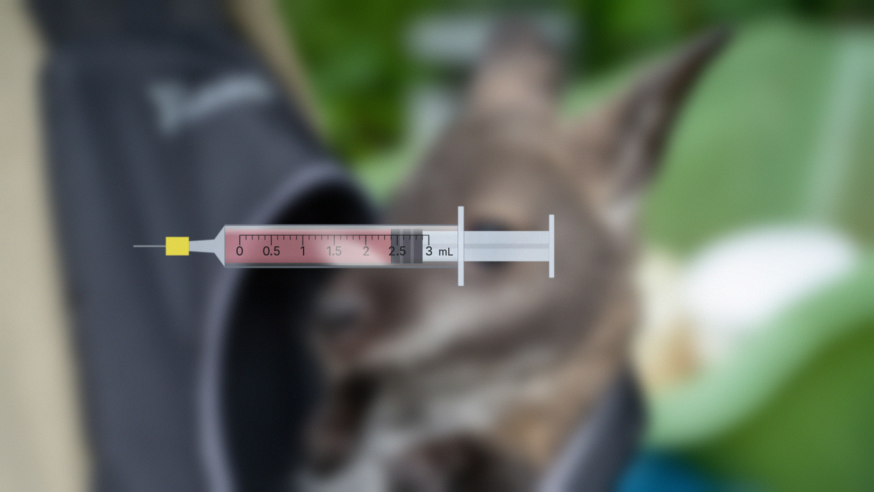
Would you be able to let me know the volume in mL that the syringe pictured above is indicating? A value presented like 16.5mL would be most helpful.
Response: 2.4mL
